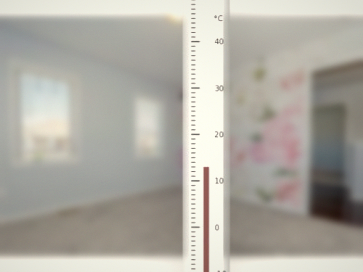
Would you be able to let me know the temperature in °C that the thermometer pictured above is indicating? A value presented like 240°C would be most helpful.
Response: 13°C
